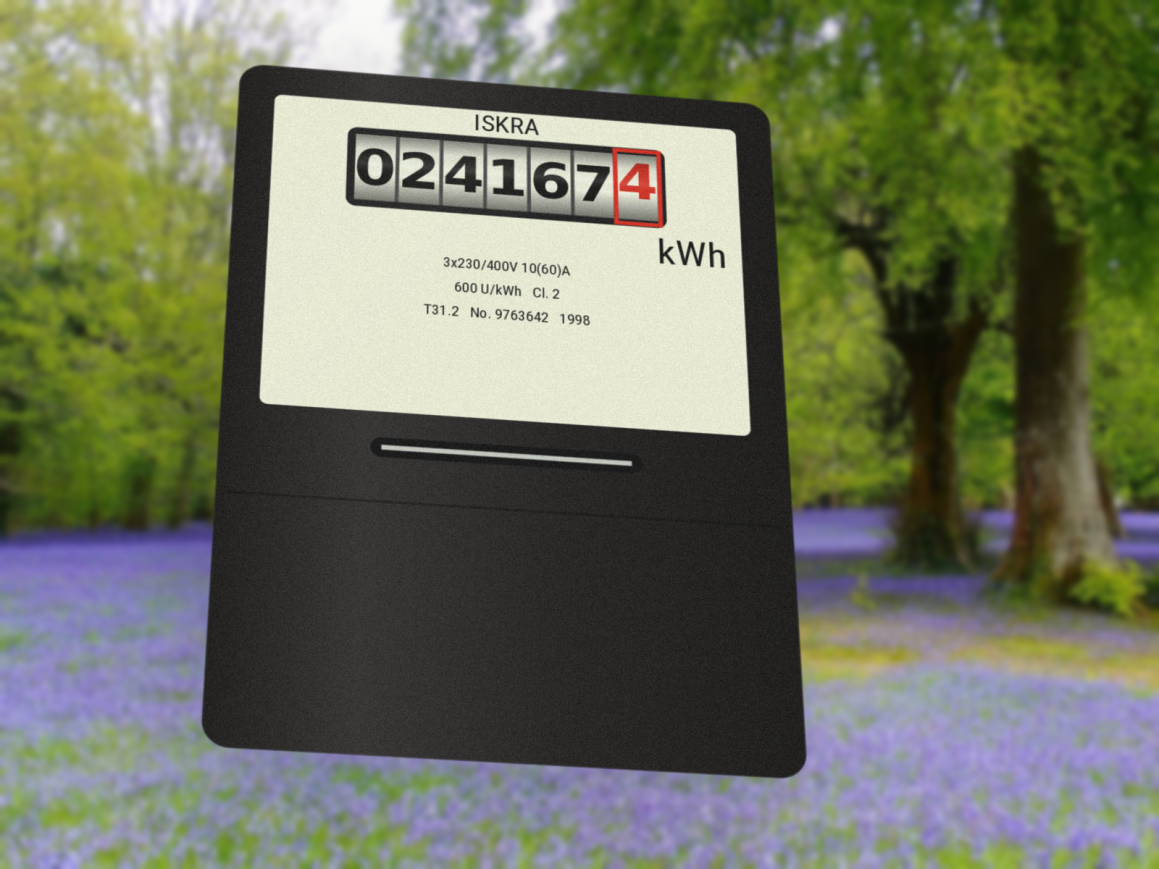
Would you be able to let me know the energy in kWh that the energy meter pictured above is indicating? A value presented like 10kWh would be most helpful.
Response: 24167.4kWh
